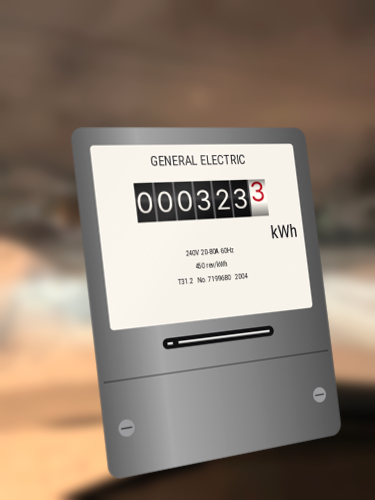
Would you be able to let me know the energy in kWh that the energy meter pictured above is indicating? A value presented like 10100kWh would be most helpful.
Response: 323.3kWh
